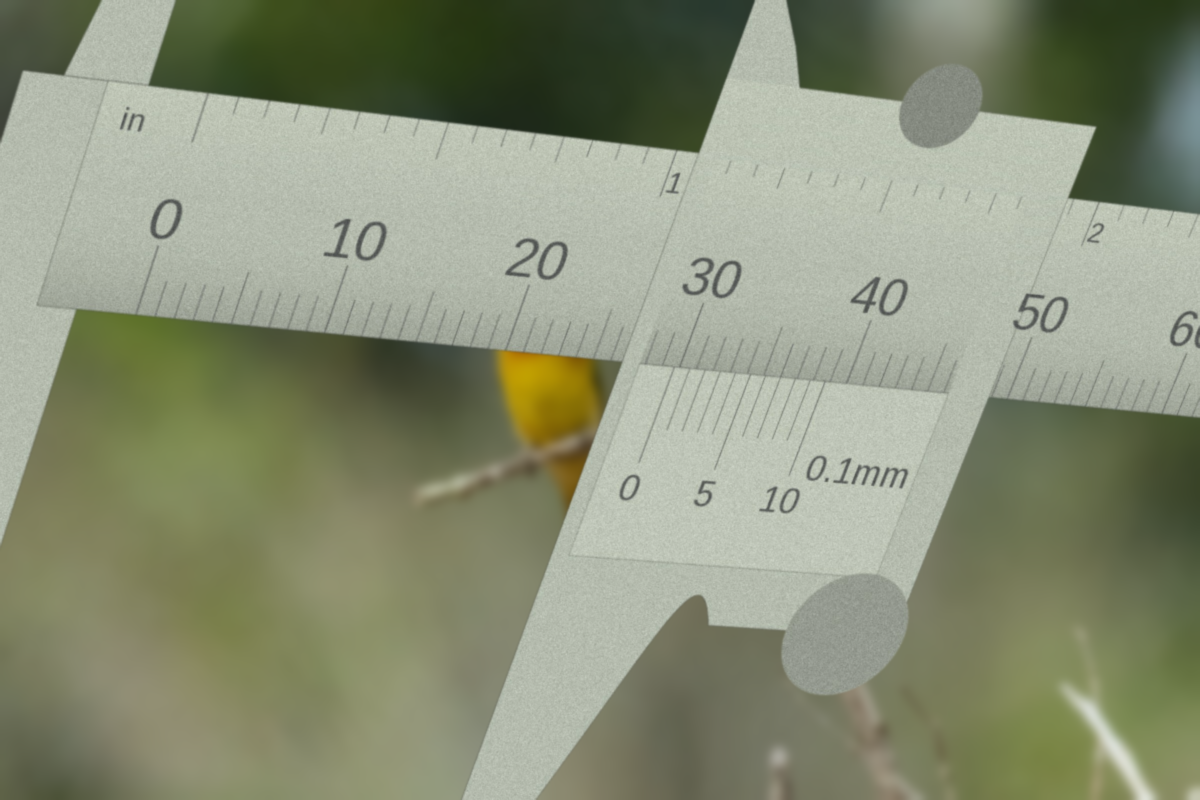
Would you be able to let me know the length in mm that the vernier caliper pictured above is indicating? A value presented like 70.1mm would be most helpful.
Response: 29.7mm
